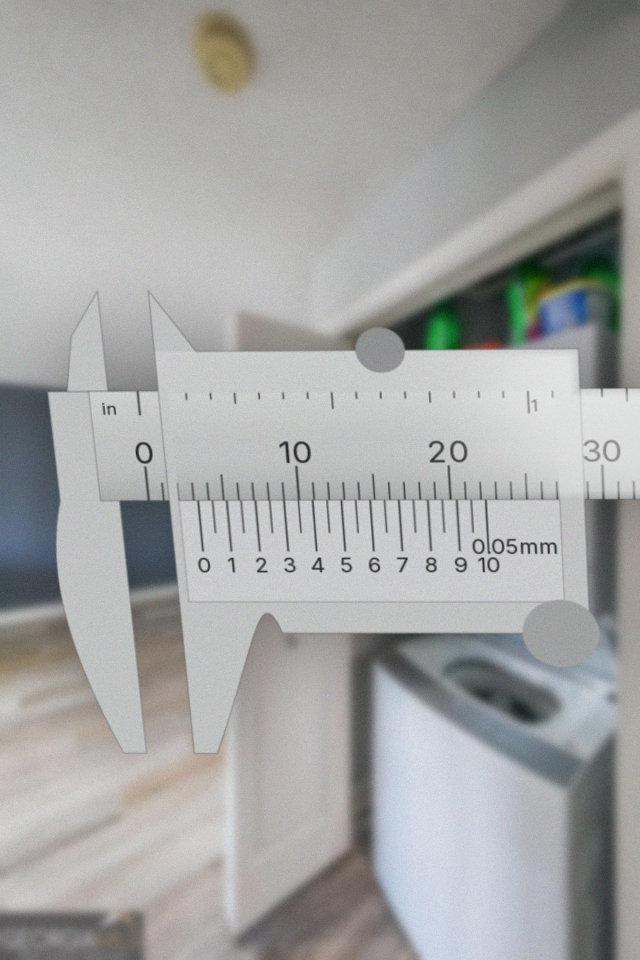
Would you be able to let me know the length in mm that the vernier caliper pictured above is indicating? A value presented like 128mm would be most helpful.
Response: 3.3mm
